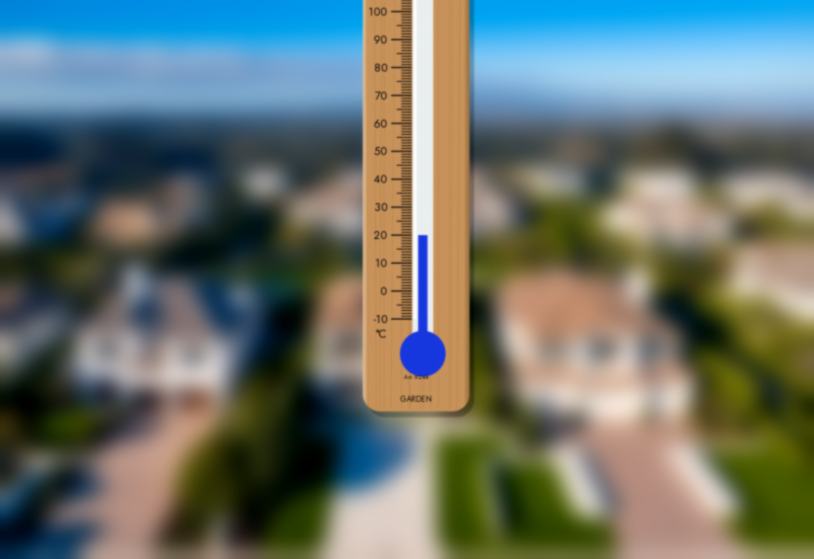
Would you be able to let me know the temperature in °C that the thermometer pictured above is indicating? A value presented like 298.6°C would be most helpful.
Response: 20°C
